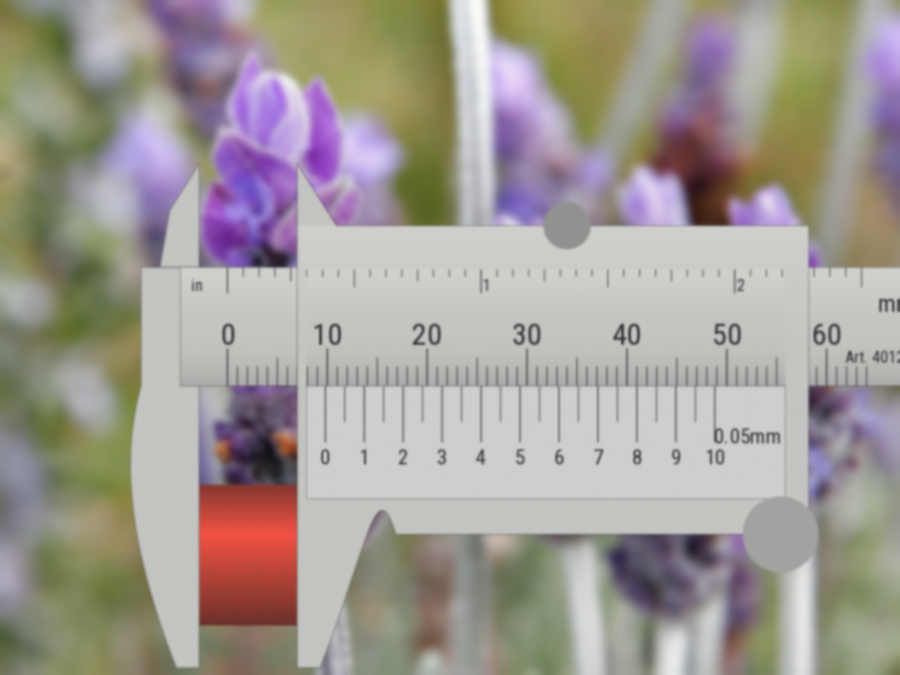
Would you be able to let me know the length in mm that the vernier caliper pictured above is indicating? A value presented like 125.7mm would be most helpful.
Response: 9.8mm
